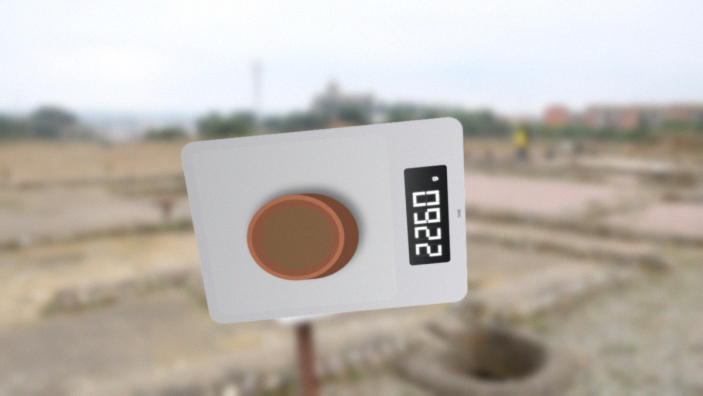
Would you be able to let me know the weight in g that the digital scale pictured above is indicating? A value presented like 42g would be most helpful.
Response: 2260g
